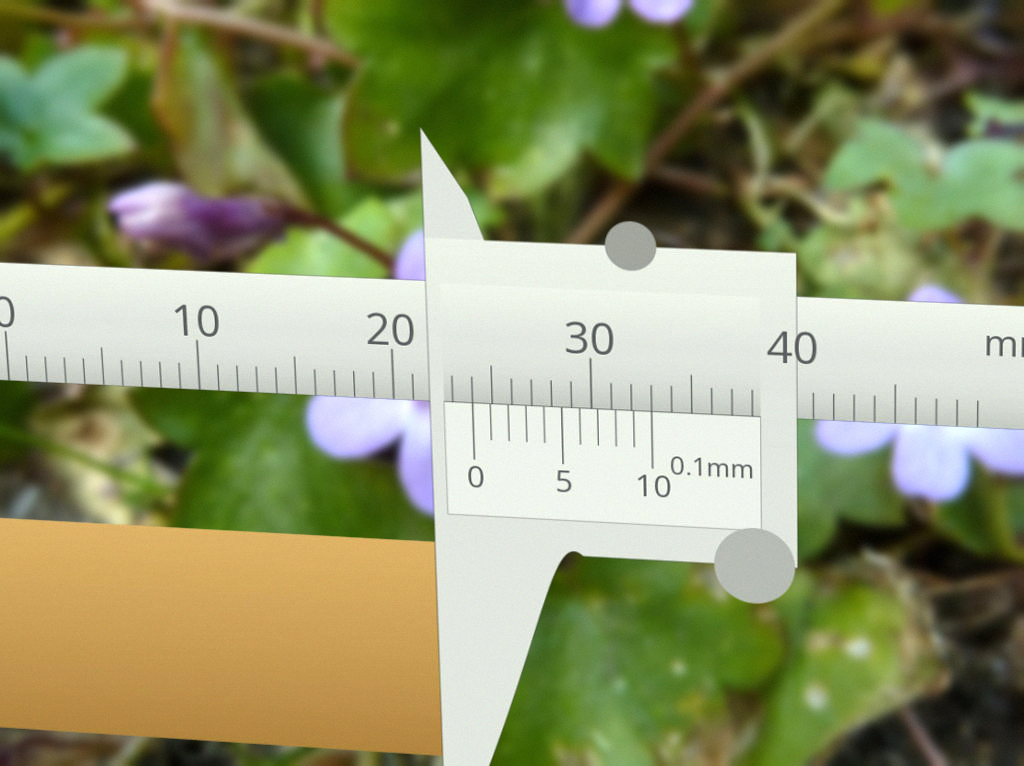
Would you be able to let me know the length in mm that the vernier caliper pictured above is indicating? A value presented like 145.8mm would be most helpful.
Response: 24.0mm
